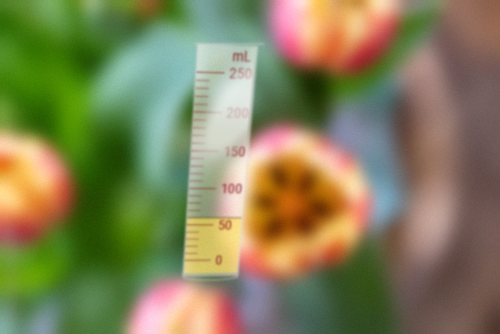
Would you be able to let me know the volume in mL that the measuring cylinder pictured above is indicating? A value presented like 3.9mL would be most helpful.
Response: 60mL
